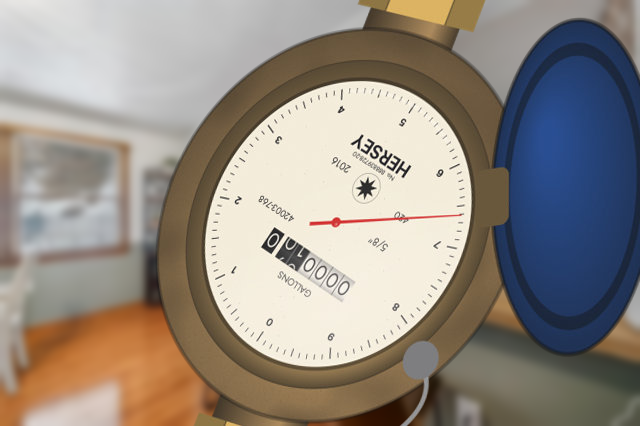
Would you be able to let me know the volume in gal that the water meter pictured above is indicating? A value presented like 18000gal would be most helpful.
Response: 96.6gal
